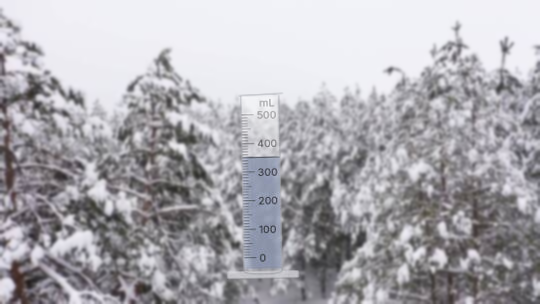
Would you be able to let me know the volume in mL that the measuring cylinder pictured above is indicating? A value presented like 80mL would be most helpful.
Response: 350mL
